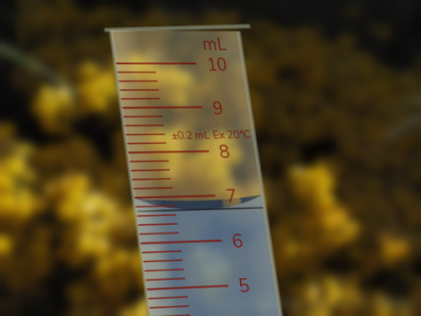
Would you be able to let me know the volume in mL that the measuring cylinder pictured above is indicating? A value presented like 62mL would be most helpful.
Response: 6.7mL
